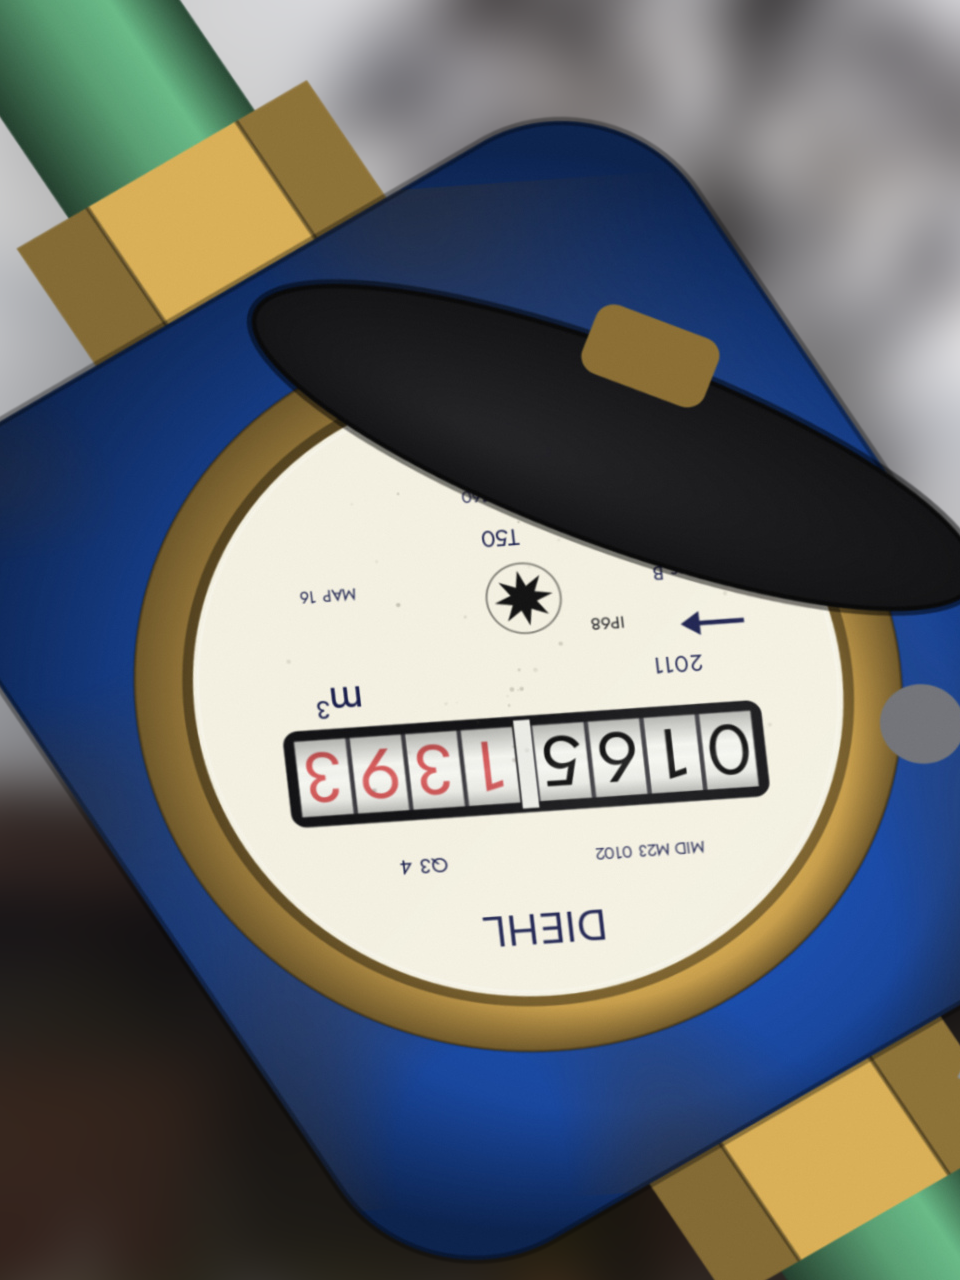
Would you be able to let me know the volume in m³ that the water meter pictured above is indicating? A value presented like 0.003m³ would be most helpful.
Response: 165.1393m³
